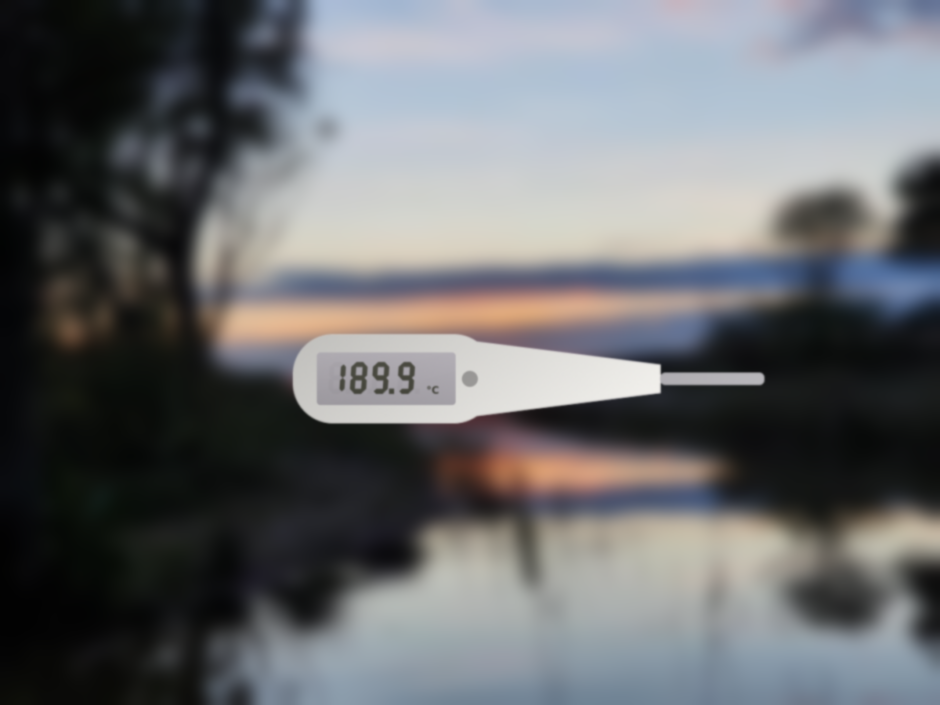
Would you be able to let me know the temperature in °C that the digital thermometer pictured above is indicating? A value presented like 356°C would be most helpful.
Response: 189.9°C
